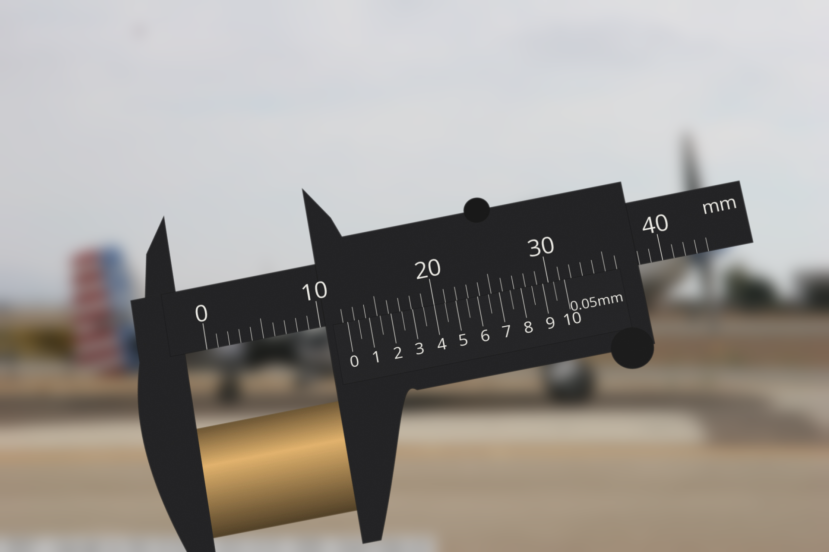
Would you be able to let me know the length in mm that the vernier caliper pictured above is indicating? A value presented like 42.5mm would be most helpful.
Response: 12.4mm
